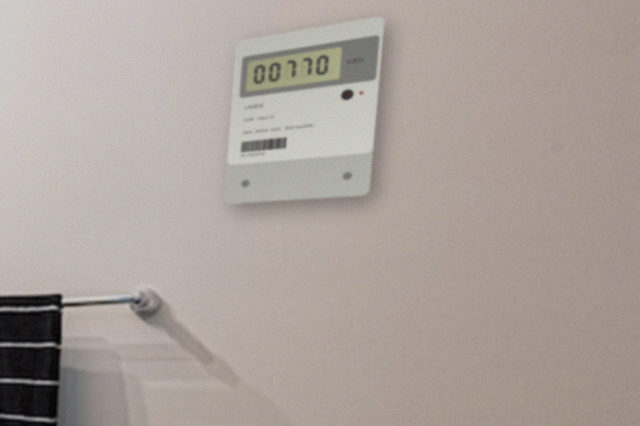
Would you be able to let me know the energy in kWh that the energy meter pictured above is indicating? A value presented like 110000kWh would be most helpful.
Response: 770kWh
